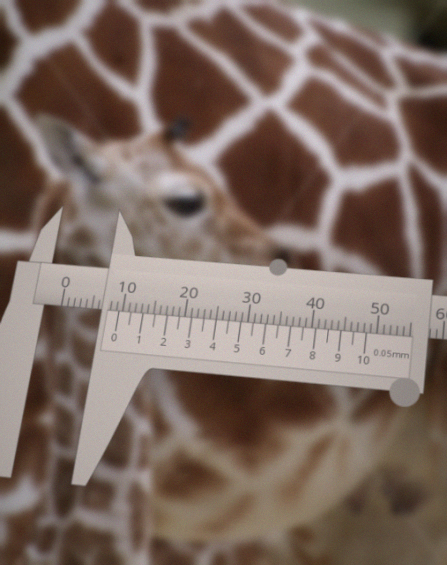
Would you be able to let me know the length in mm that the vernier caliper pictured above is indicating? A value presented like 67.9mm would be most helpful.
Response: 9.4mm
